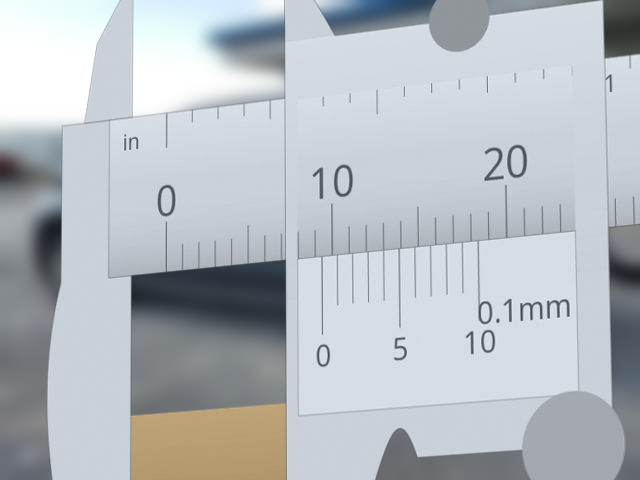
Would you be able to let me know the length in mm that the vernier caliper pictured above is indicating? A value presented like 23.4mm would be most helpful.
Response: 9.4mm
